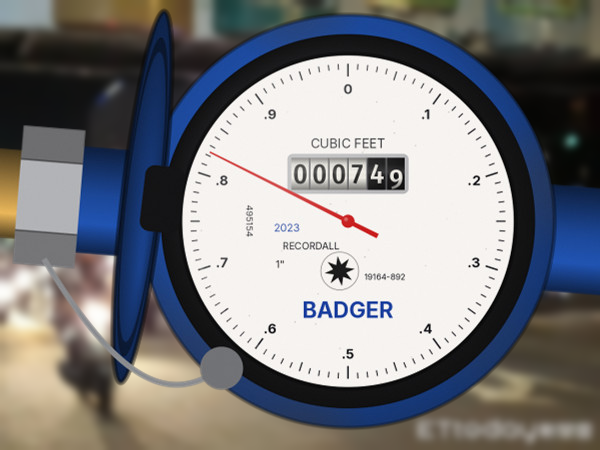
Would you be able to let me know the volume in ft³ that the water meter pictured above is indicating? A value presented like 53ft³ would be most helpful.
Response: 748.82ft³
